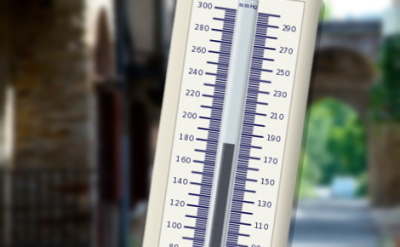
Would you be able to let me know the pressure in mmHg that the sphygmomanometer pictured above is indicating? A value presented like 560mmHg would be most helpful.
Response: 180mmHg
